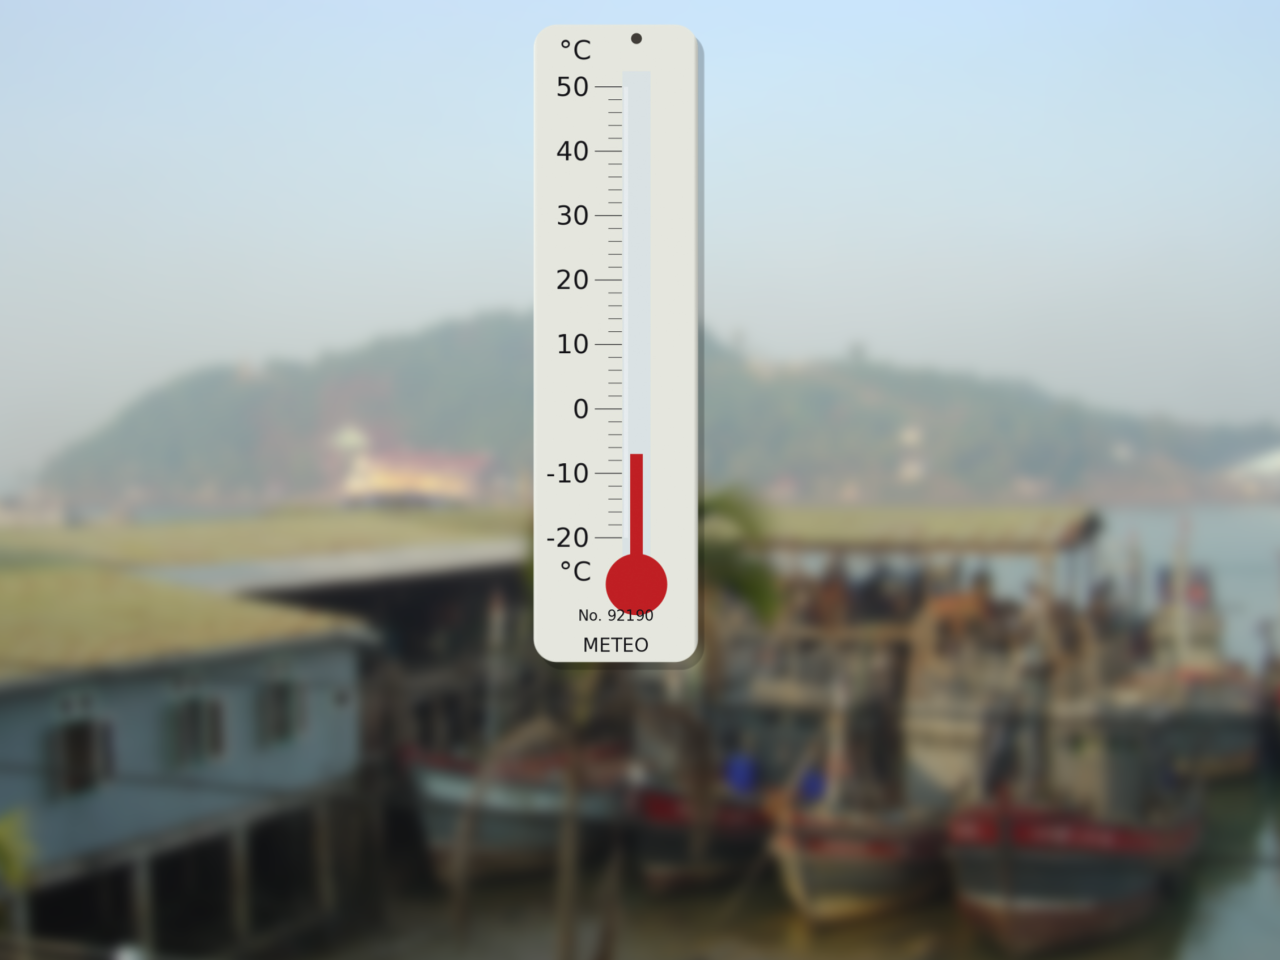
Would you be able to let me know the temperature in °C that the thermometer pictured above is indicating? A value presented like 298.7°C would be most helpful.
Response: -7°C
